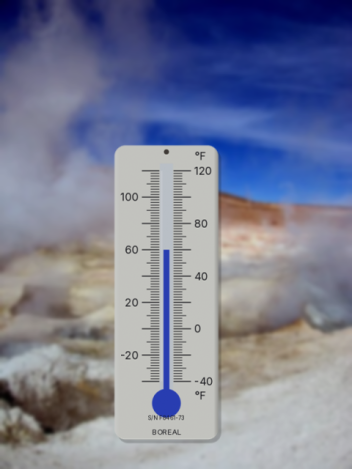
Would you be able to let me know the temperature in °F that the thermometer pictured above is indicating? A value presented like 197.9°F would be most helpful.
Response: 60°F
